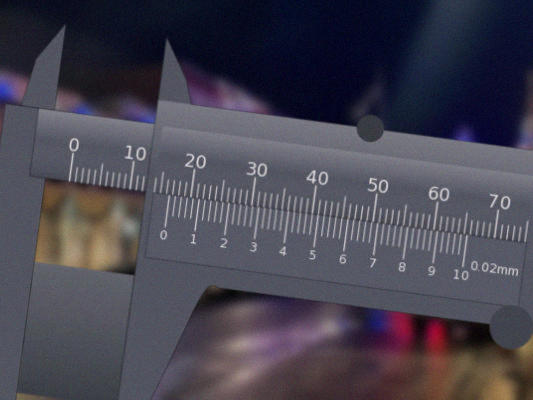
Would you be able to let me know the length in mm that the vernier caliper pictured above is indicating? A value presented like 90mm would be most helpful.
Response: 16.5mm
